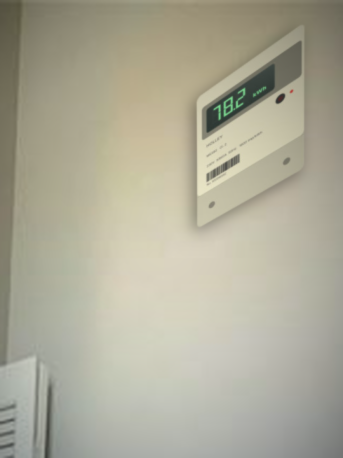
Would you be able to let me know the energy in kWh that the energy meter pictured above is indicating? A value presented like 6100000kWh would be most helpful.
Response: 78.2kWh
